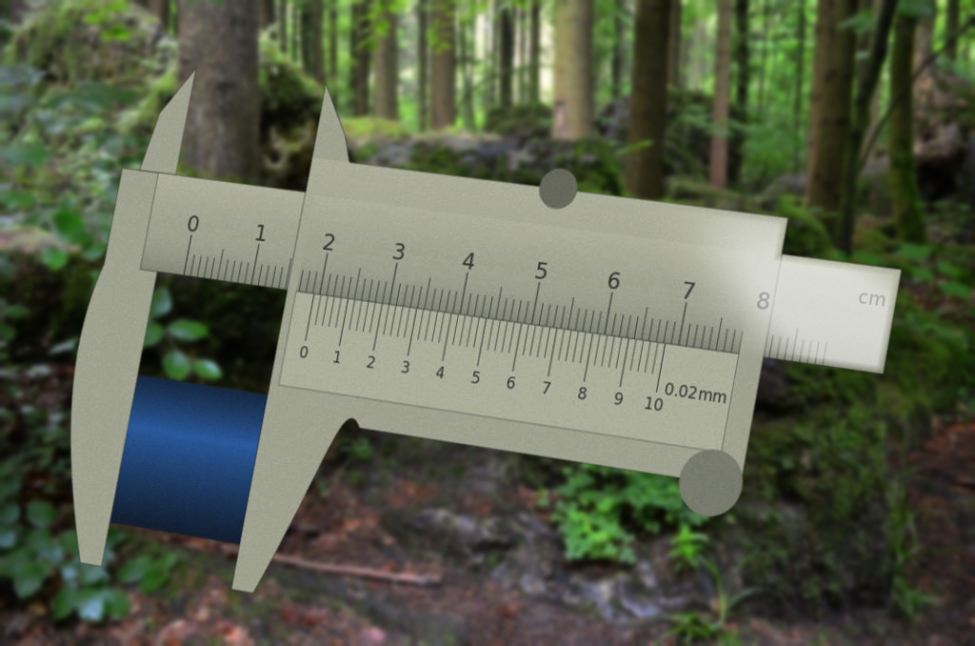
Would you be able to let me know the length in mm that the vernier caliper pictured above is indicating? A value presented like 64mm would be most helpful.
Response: 19.2mm
